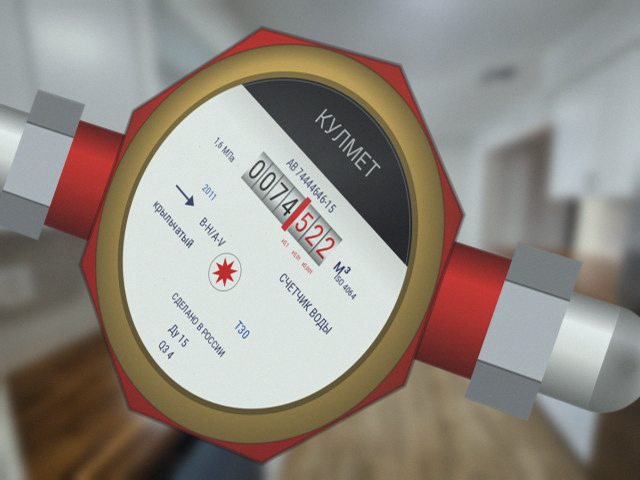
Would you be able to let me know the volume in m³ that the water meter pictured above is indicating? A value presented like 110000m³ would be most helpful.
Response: 74.522m³
